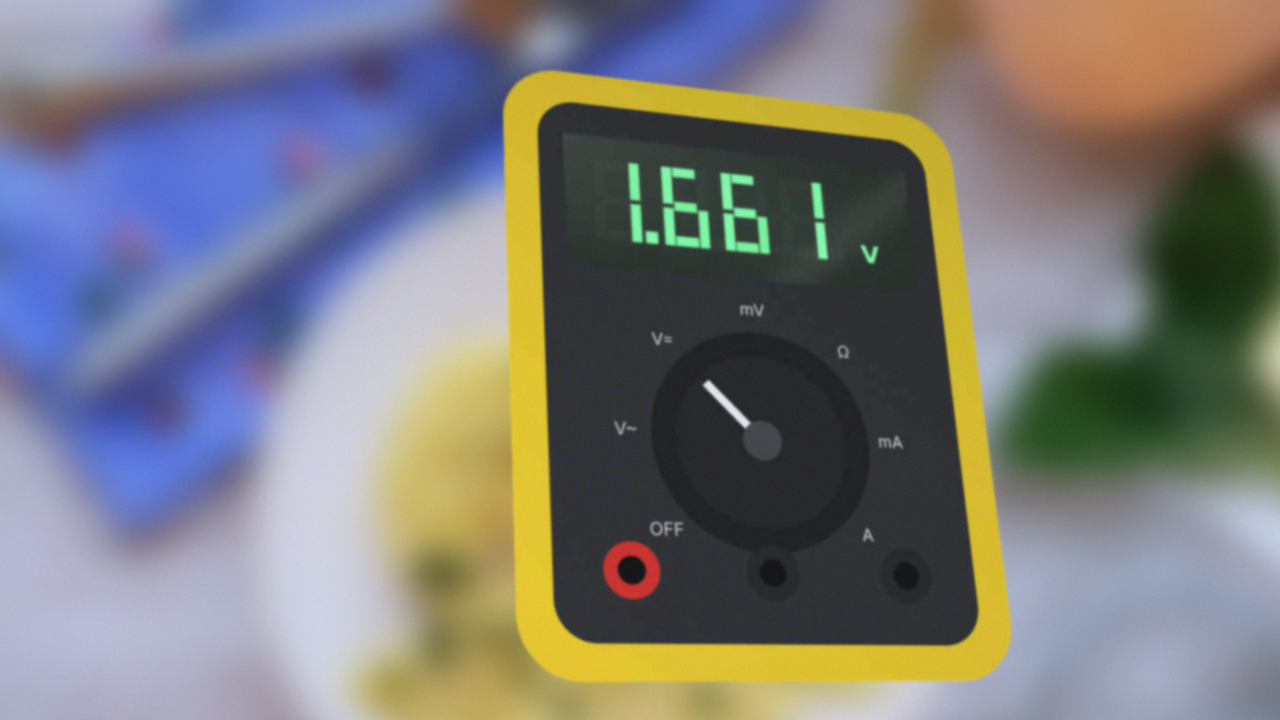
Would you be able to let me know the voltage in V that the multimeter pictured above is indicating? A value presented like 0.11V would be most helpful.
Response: 1.661V
